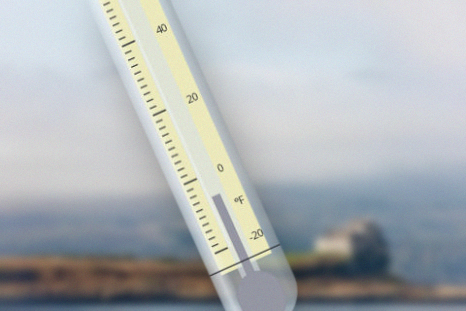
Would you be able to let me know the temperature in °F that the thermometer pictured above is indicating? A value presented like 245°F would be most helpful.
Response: -6°F
